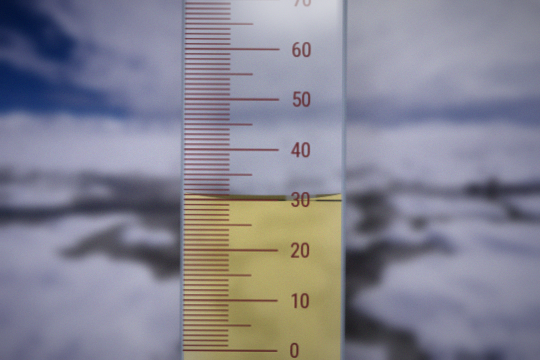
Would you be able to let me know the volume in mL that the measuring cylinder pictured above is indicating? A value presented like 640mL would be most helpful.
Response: 30mL
